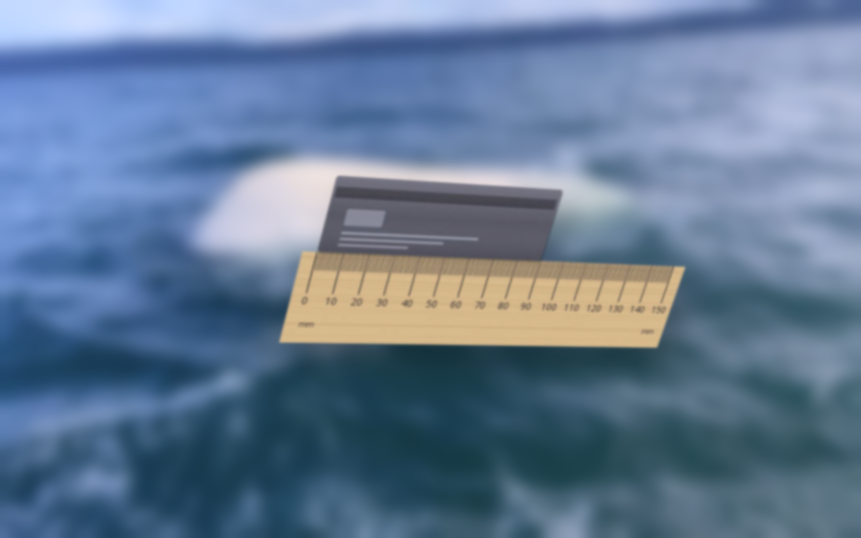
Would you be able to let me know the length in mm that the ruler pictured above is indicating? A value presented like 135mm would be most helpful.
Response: 90mm
